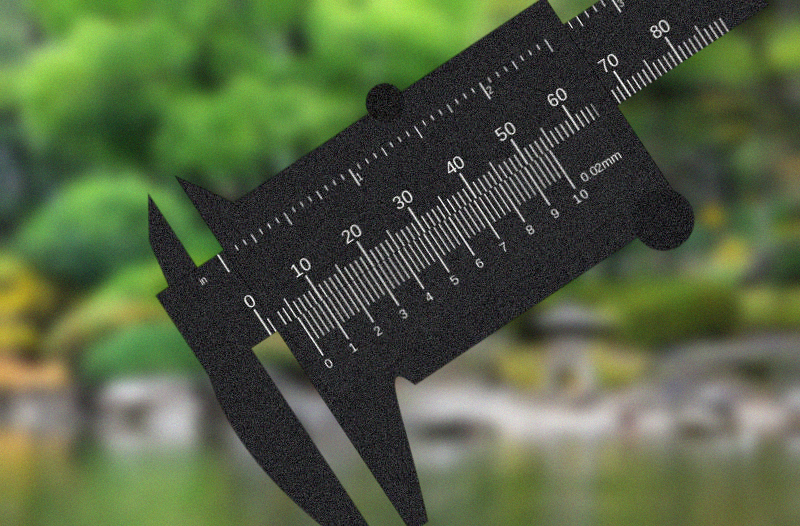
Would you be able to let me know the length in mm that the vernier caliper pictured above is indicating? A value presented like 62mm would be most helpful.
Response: 5.2mm
